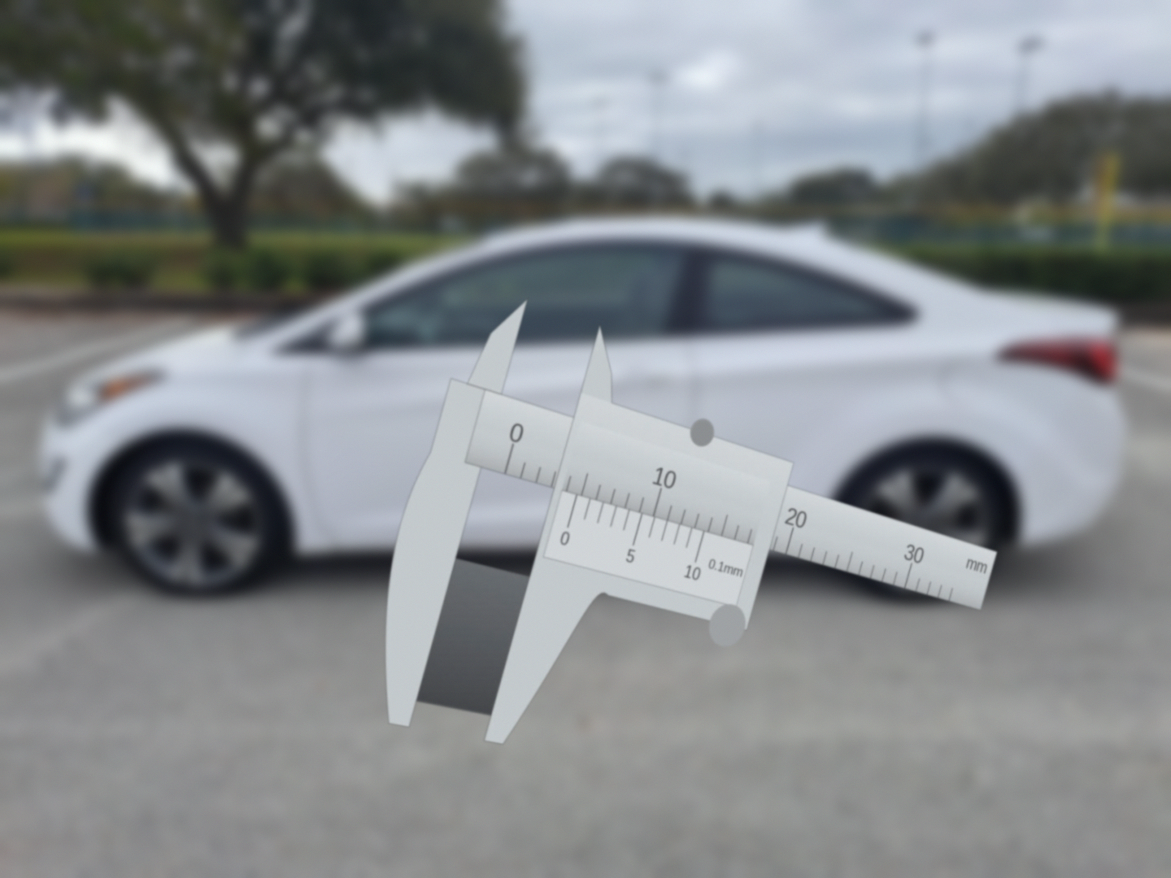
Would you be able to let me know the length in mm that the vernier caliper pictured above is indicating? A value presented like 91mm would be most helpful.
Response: 4.7mm
